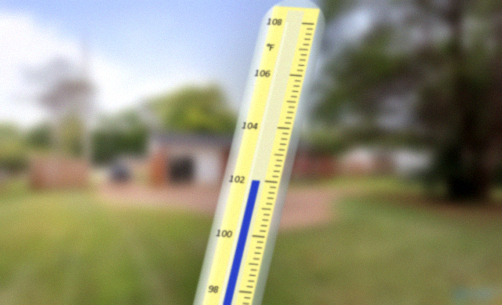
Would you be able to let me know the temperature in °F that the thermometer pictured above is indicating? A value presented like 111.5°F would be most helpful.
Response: 102°F
